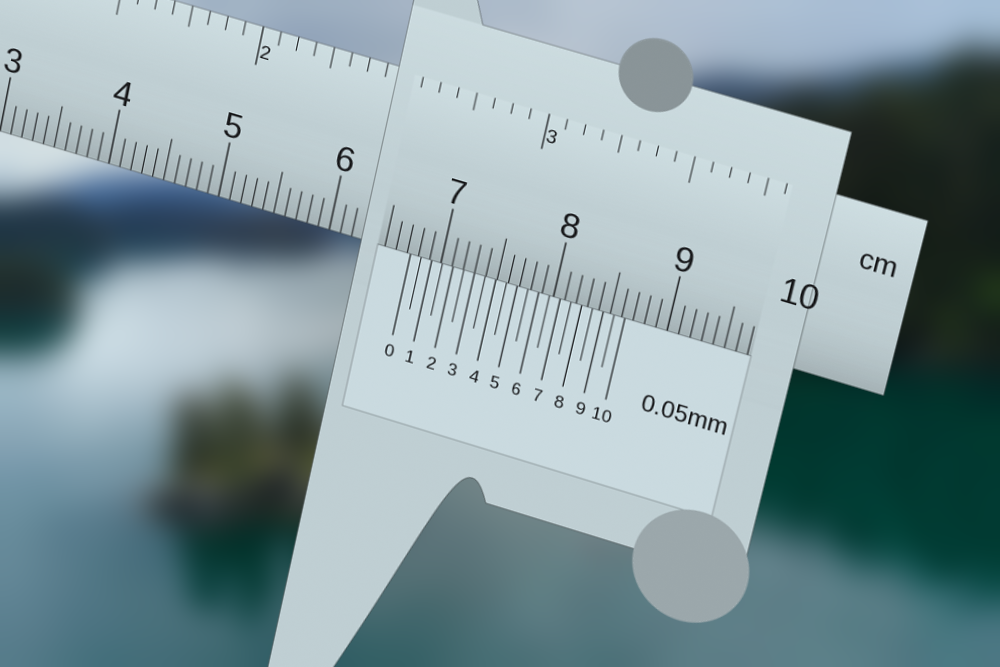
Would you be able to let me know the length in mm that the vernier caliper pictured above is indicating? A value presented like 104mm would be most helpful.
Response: 67.3mm
